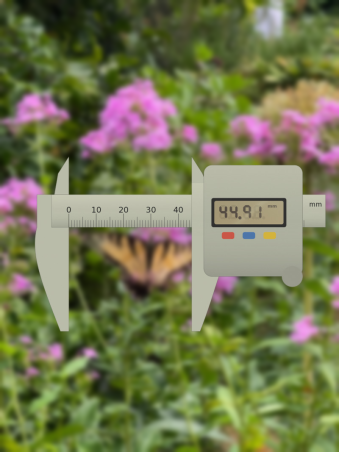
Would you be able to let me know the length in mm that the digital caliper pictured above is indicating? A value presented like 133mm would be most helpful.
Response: 44.91mm
